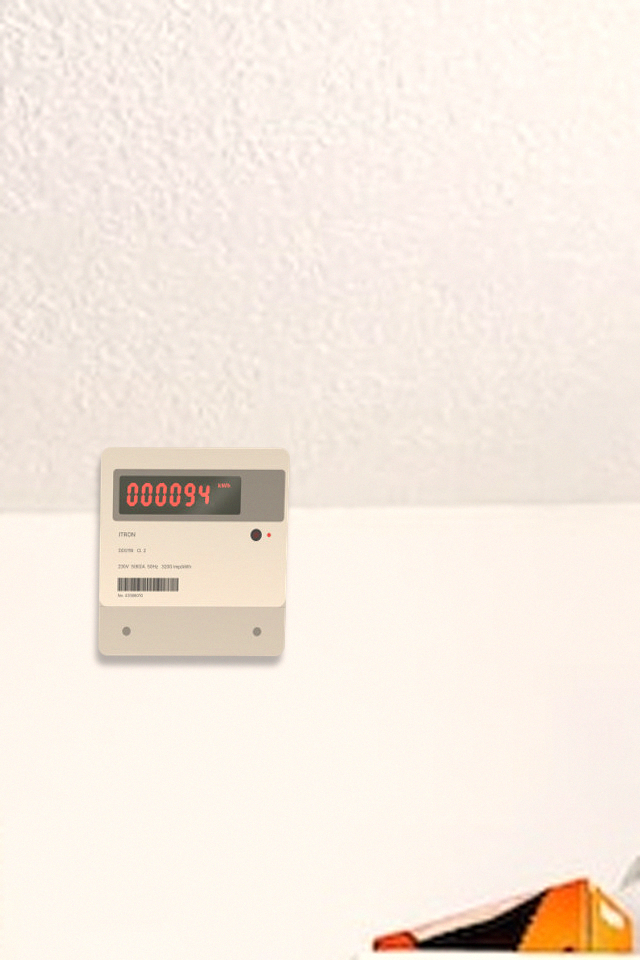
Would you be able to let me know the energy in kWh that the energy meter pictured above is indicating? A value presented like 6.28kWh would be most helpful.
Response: 94kWh
